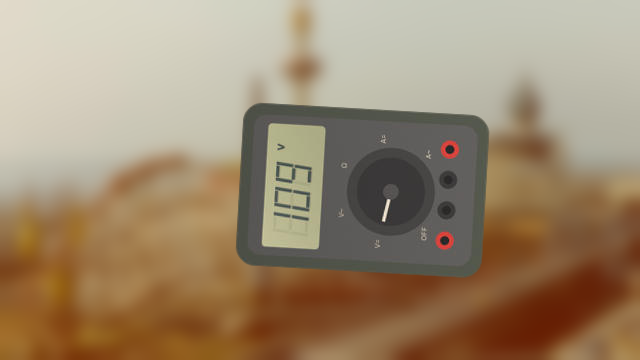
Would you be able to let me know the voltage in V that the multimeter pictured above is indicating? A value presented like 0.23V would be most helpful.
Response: 109V
